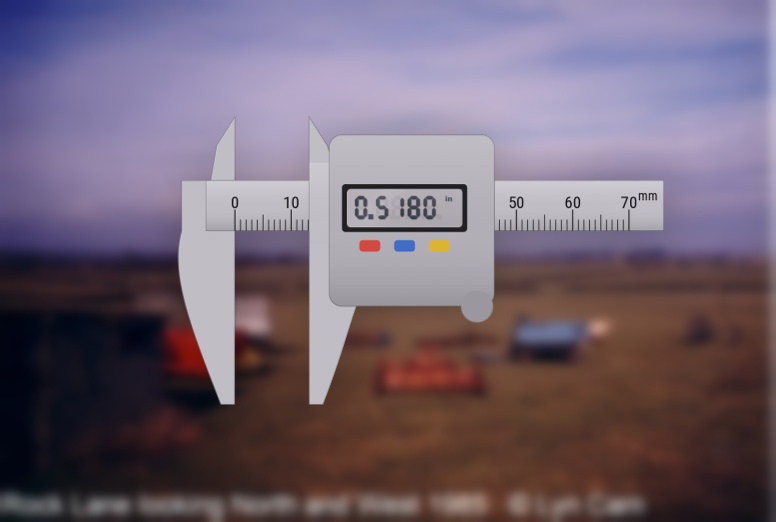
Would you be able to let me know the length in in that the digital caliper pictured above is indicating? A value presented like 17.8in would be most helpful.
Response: 0.5180in
